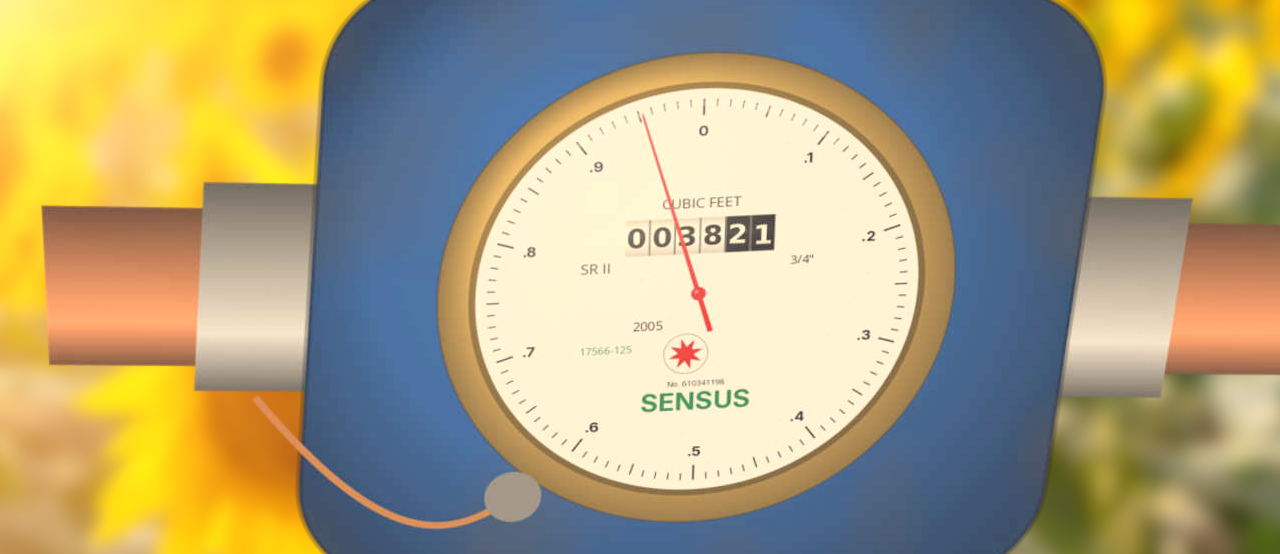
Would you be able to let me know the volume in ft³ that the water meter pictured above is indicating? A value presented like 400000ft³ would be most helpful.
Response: 3820.95ft³
